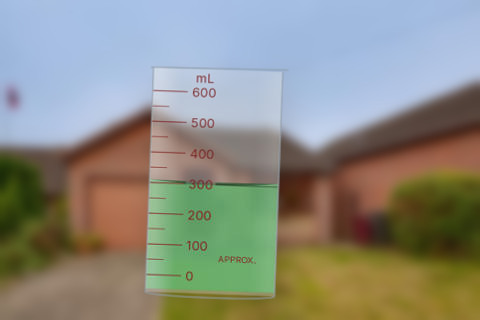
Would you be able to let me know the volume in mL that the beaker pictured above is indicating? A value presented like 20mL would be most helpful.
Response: 300mL
